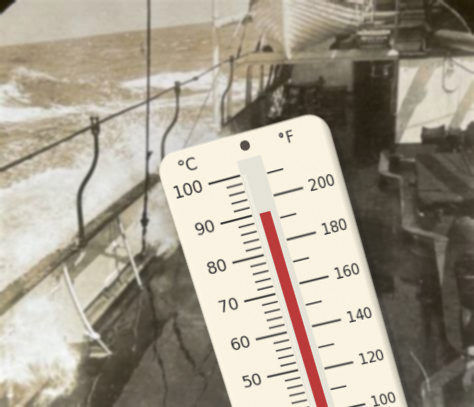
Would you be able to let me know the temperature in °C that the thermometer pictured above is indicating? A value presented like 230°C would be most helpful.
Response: 90°C
